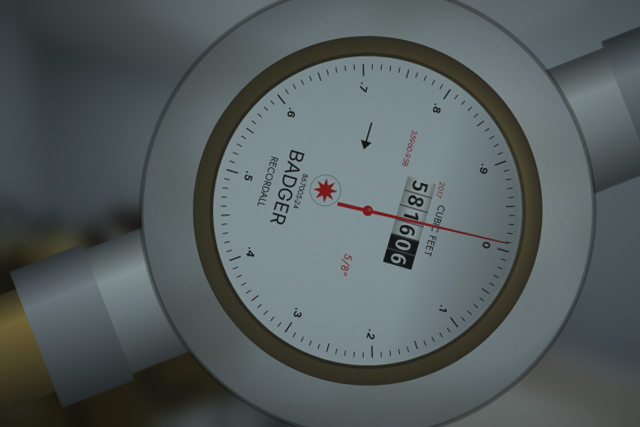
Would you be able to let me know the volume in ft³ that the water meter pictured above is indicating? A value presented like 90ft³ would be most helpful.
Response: 581605.99ft³
